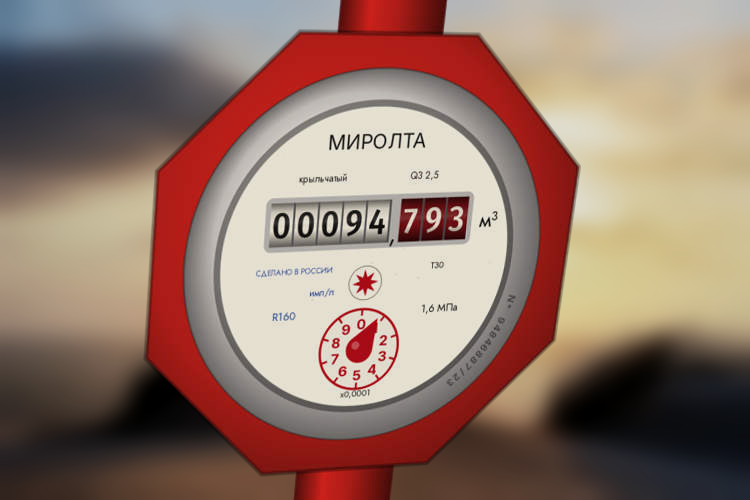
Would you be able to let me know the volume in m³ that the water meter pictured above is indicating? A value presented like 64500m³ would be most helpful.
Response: 94.7930m³
